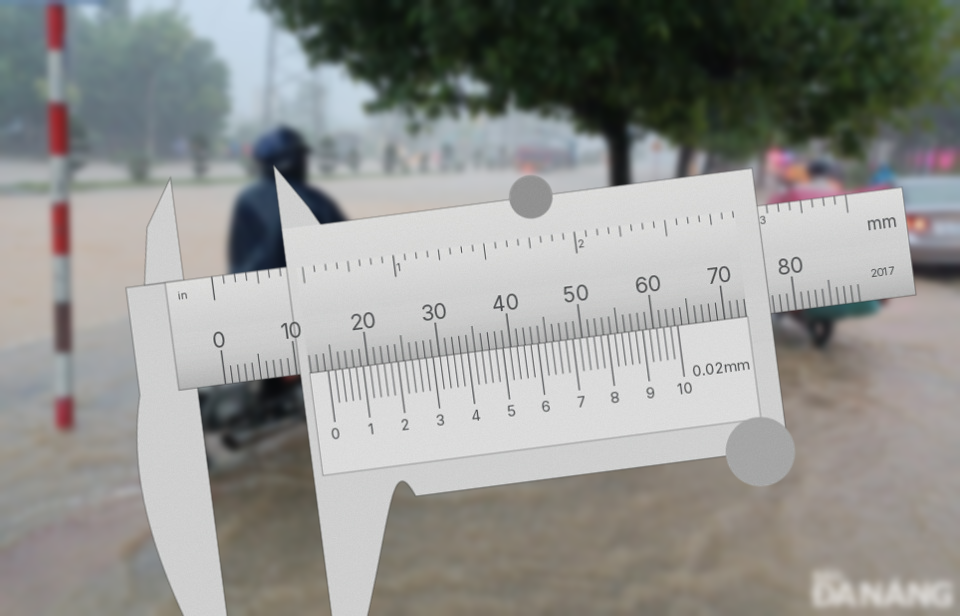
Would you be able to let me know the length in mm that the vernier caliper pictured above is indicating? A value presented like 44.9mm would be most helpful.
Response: 14.4mm
